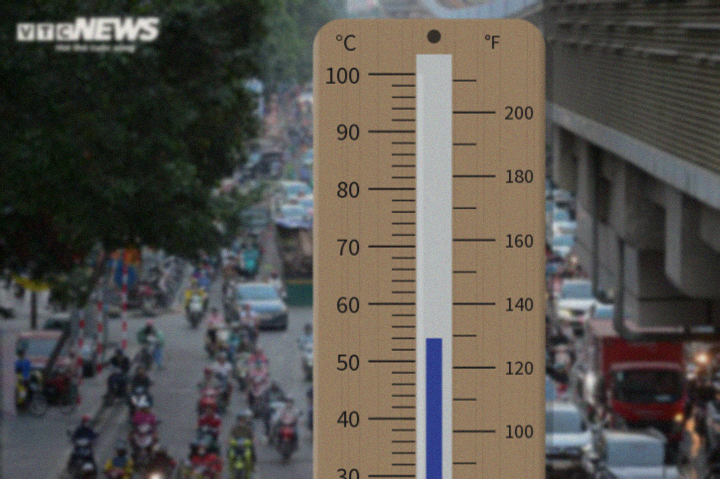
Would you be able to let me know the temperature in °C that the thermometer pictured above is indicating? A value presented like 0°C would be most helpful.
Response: 54°C
